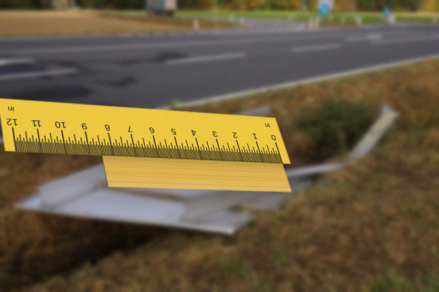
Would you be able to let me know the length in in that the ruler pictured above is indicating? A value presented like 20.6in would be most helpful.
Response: 8.5in
